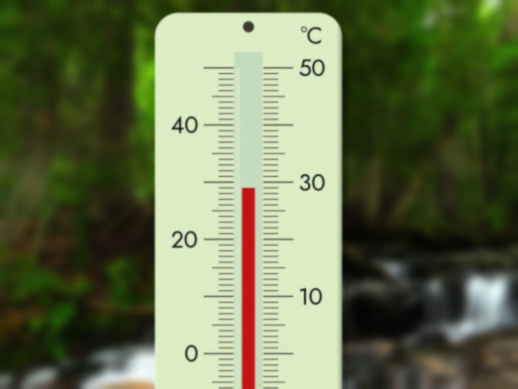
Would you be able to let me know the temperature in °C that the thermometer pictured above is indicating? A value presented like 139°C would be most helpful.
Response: 29°C
